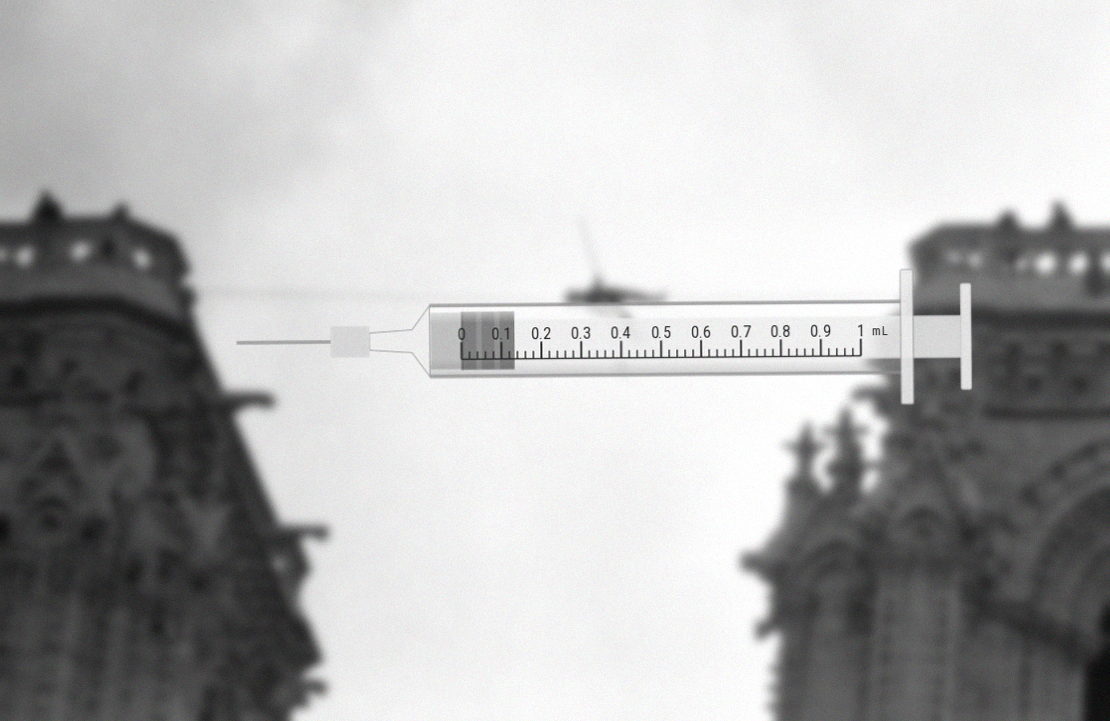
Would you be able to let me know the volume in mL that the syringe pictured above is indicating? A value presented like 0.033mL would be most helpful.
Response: 0mL
